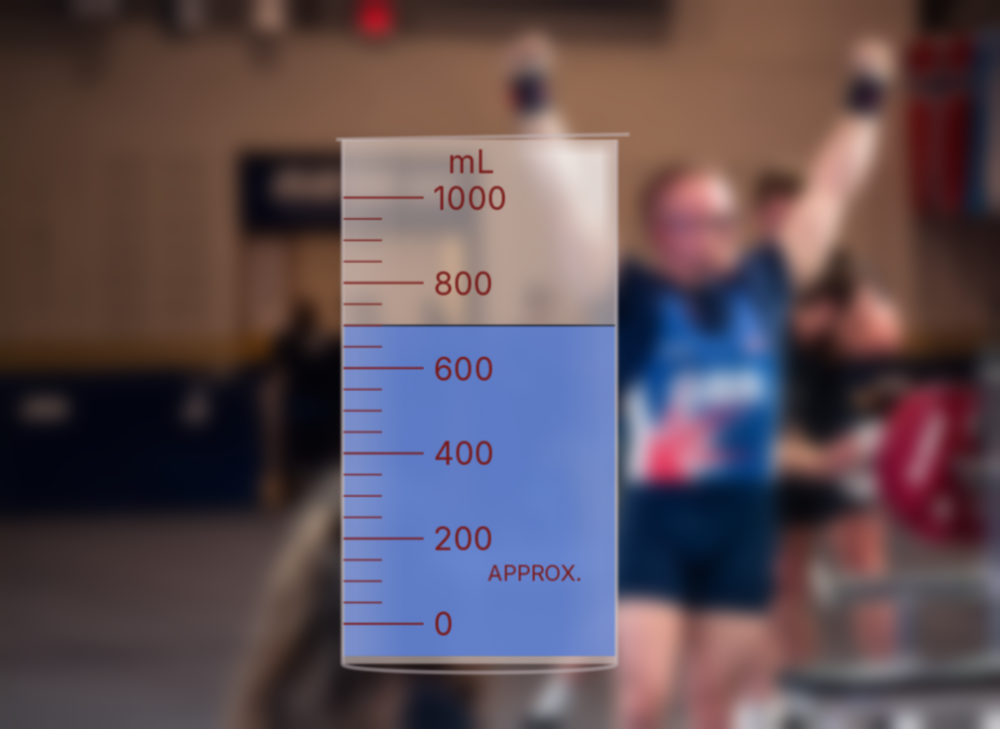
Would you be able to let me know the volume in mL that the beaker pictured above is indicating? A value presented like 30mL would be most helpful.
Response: 700mL
